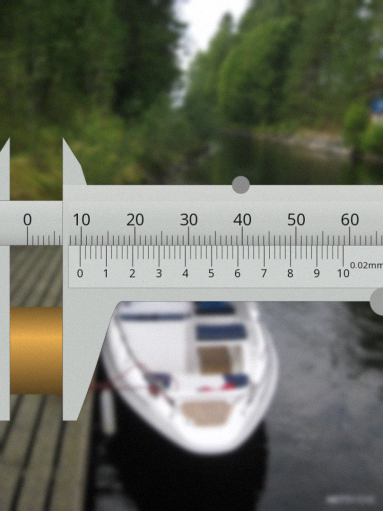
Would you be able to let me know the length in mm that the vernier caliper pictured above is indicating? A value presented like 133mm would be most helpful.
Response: 9.8mm
